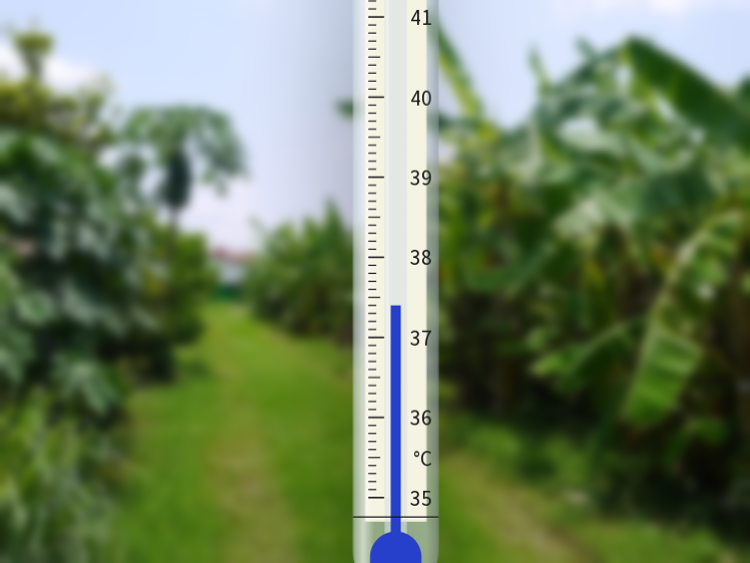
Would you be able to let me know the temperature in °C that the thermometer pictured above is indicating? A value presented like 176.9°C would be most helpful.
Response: 37.4°C
